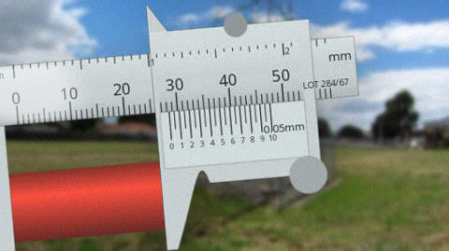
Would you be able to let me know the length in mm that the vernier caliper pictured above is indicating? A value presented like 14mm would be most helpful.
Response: 28.4mm
